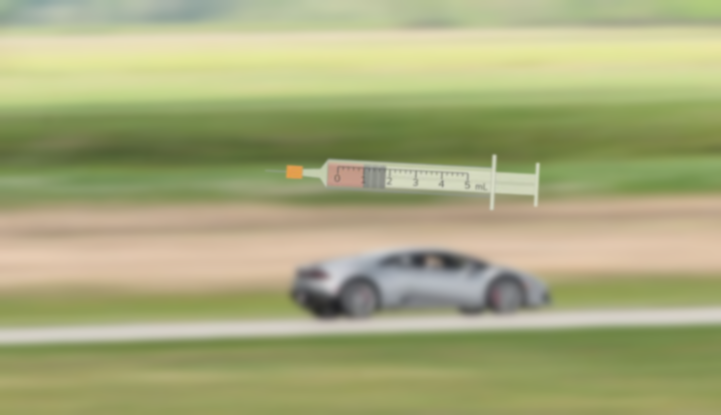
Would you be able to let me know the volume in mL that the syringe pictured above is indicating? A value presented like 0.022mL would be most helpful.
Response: 1mL
